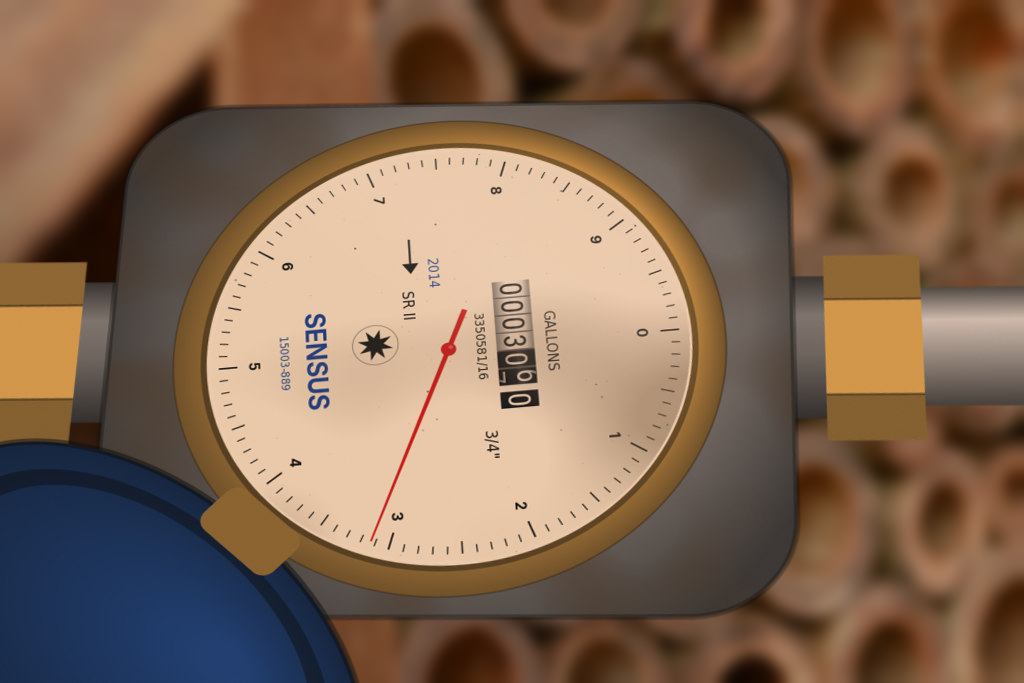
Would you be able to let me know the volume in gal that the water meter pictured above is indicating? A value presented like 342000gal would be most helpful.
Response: 3063.1gal
